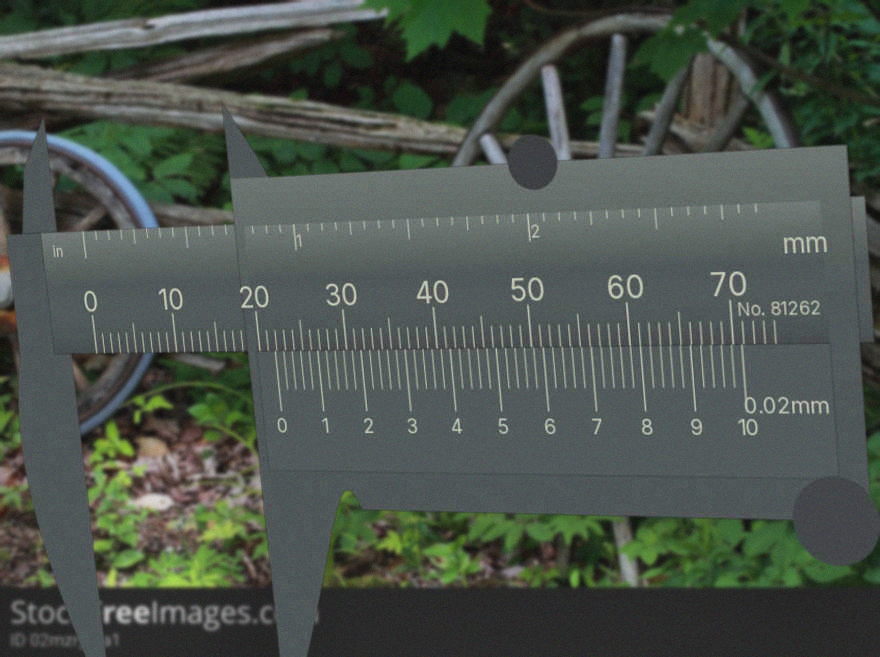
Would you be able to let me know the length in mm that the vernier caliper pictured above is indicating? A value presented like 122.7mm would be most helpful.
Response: 21.8mm
